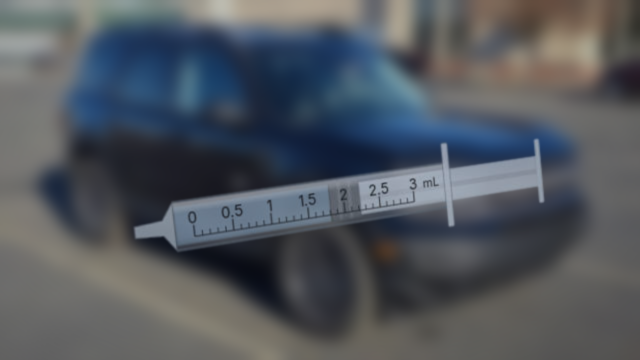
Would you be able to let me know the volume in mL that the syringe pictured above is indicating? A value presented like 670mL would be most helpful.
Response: 1.8mL
